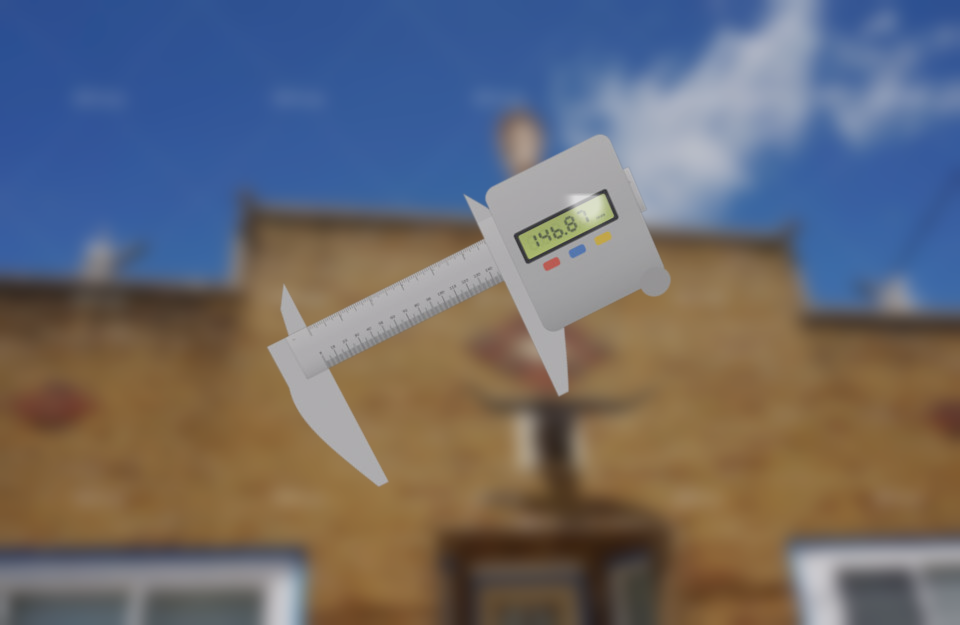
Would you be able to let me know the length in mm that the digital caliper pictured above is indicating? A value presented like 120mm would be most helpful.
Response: 146.87mm
